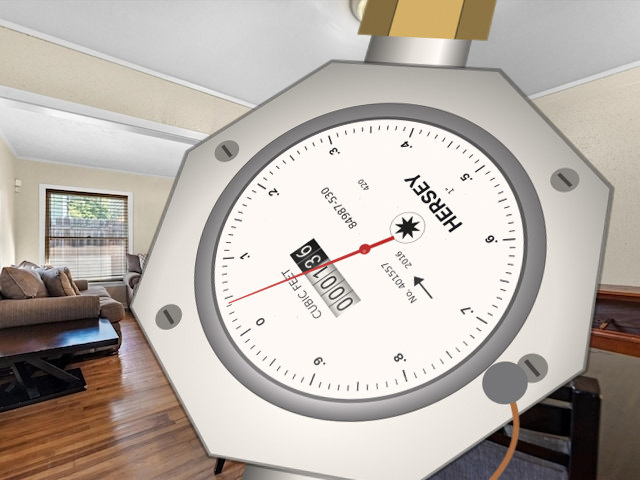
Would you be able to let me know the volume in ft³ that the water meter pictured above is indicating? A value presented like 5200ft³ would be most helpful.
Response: 136.04ft³
